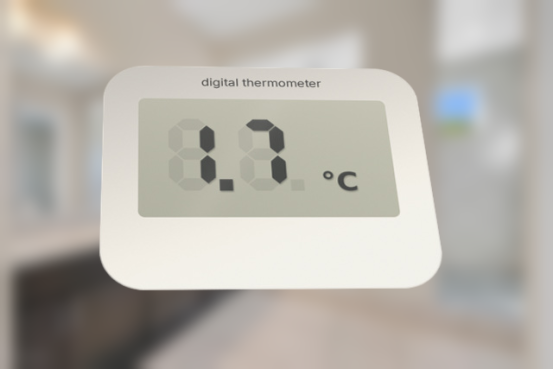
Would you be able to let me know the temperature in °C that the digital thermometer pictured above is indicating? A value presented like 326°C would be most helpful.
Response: 1.7°C
